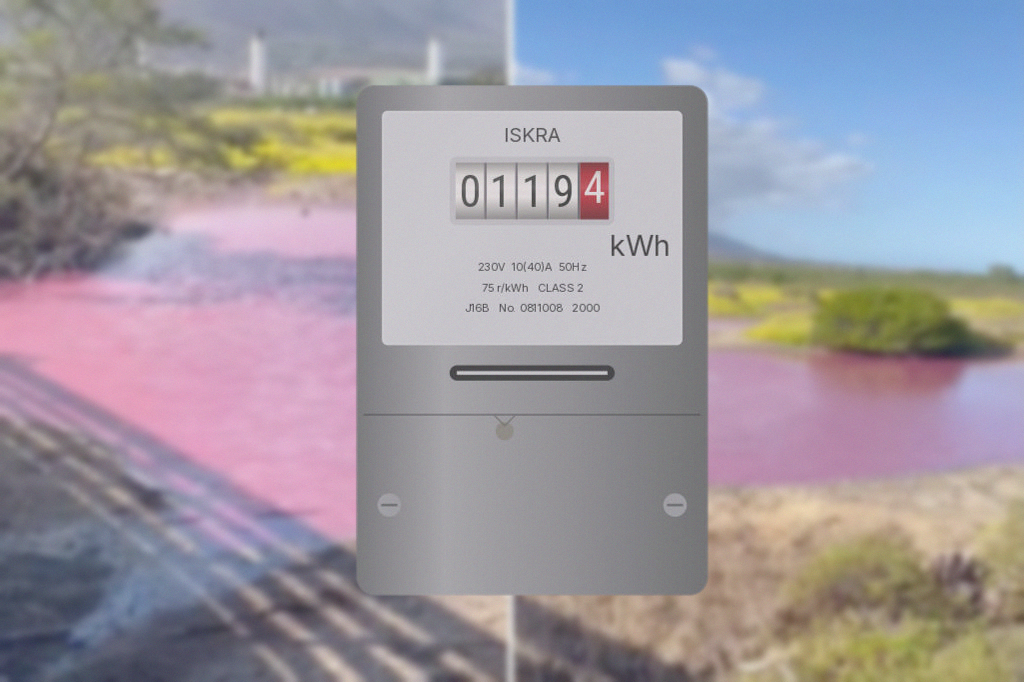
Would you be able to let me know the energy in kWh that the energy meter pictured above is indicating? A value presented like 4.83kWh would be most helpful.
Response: 119.4kWh
